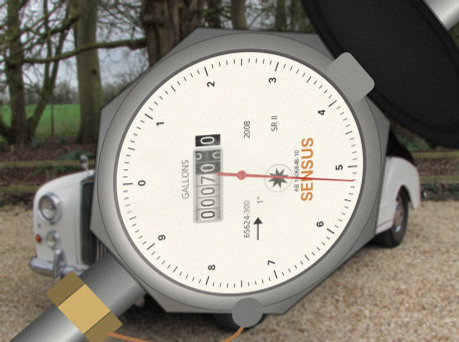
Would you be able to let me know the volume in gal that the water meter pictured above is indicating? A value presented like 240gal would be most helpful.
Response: 7085.2gal
